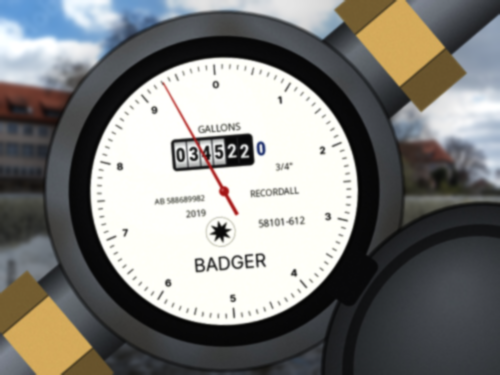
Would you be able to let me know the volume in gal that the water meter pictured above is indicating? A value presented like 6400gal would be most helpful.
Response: 345219.3gal
